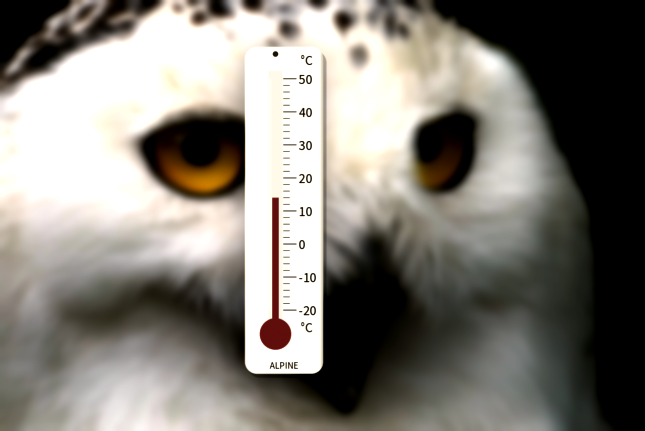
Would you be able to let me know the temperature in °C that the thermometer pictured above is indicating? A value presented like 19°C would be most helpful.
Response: 14°C
